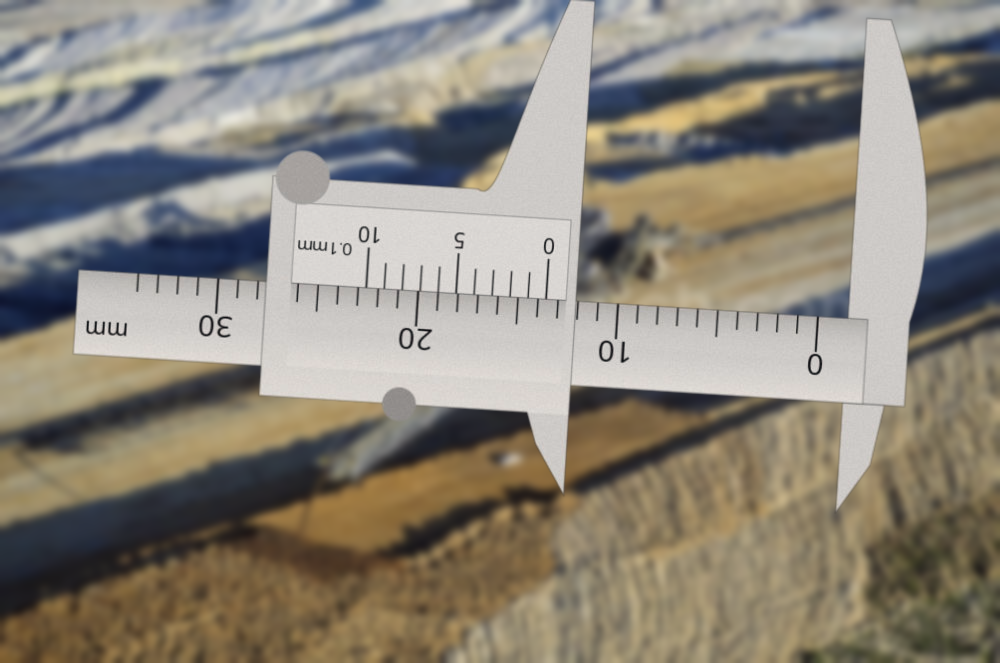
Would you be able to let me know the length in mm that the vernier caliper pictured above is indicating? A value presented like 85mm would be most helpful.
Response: 13.6mm
